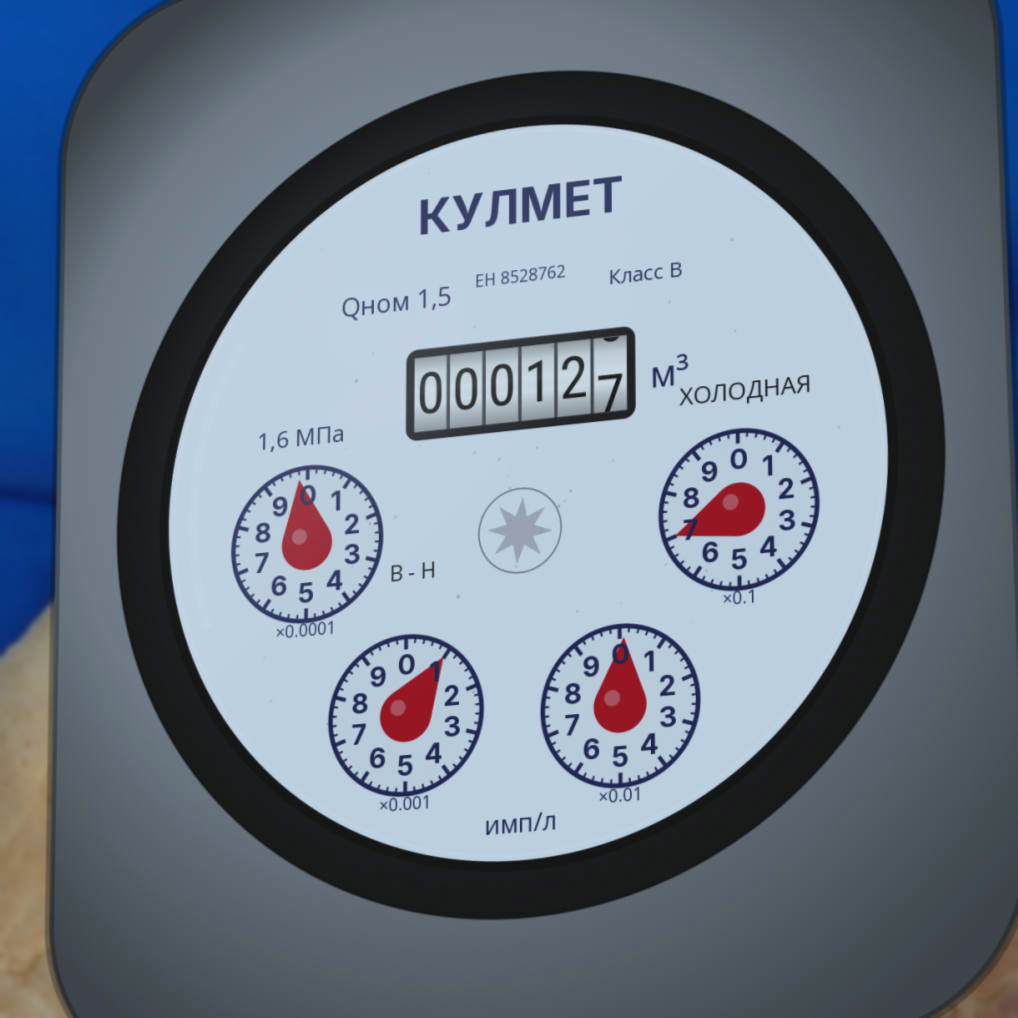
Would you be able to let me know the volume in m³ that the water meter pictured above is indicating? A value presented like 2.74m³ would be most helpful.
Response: 126.7009m³
